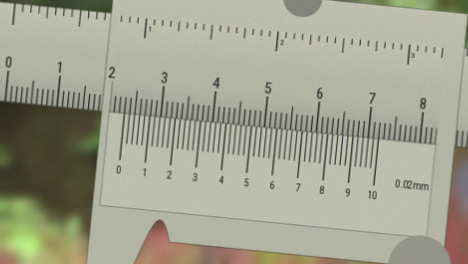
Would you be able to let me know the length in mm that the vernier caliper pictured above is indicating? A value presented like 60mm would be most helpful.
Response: 23.0mm
